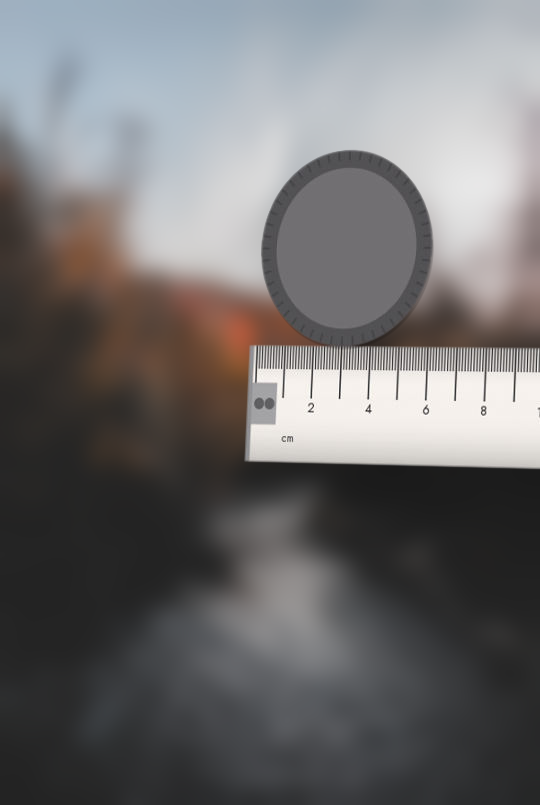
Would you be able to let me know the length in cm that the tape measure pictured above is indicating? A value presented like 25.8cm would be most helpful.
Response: 6cm
